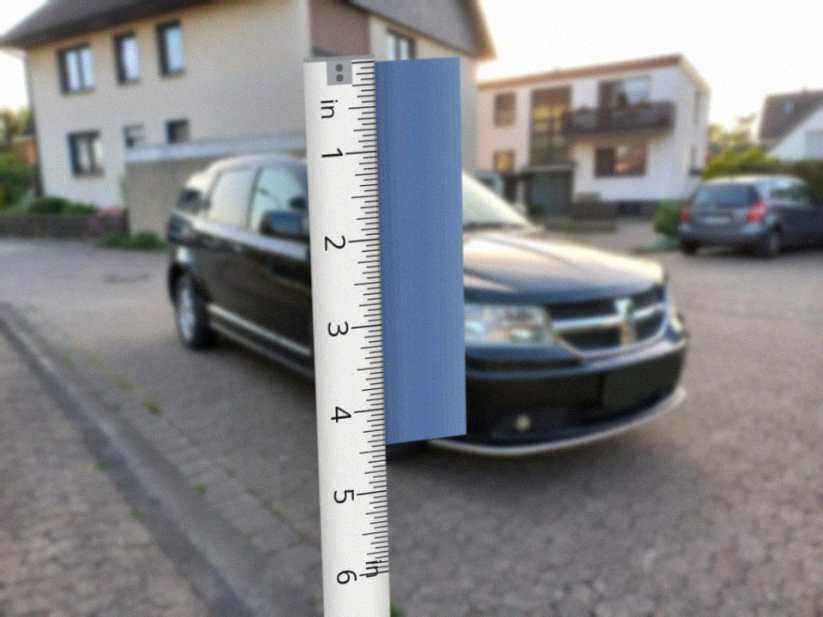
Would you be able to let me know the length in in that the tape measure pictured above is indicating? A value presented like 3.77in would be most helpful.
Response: 4.4375in
